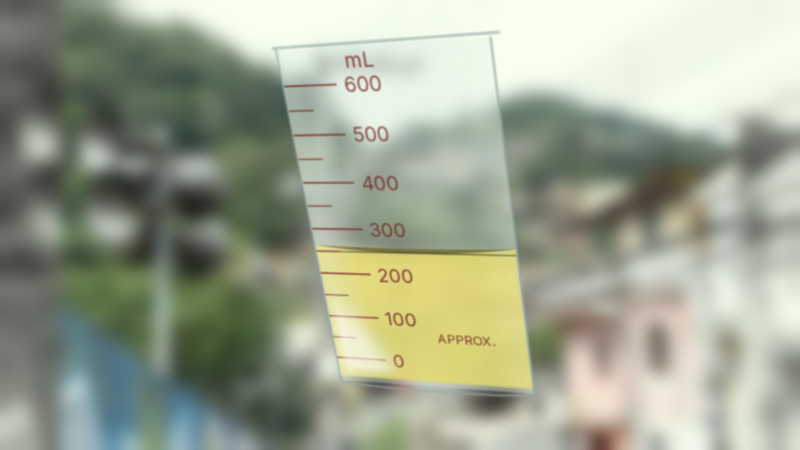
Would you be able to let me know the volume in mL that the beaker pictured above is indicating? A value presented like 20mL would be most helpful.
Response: 250mL
